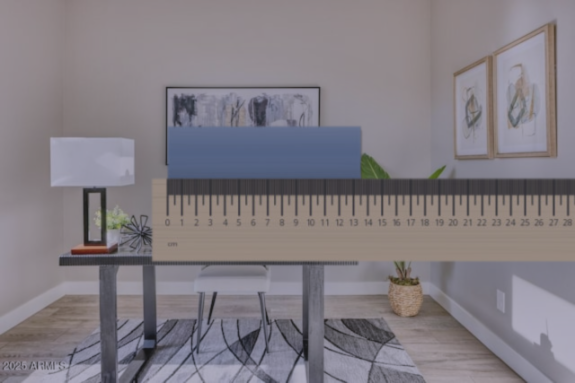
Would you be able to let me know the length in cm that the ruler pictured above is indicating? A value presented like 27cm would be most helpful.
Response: 13.5cm
